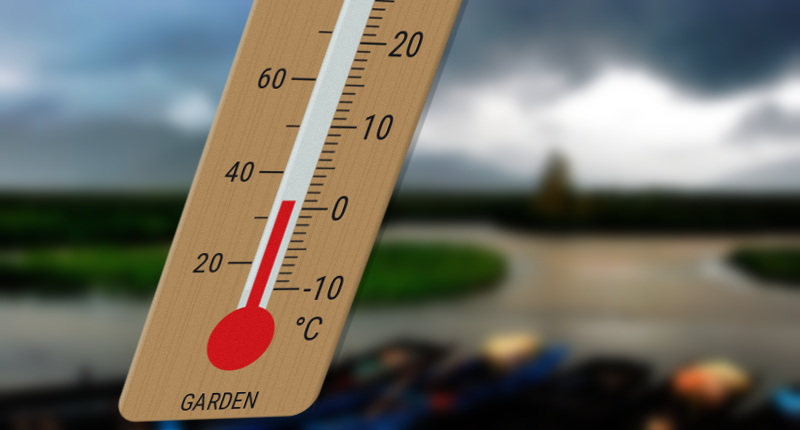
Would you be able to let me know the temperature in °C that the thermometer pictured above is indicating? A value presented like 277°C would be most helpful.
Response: 1°C
